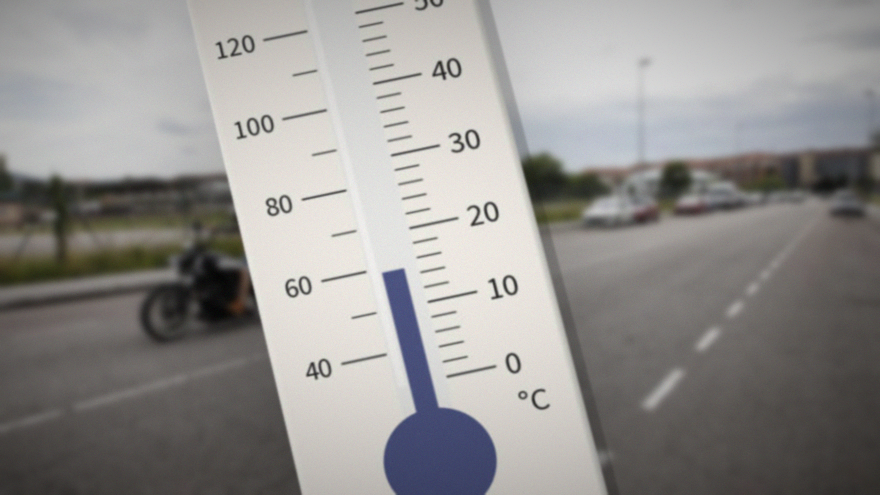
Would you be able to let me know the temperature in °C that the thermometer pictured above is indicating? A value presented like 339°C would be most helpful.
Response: 15°C
